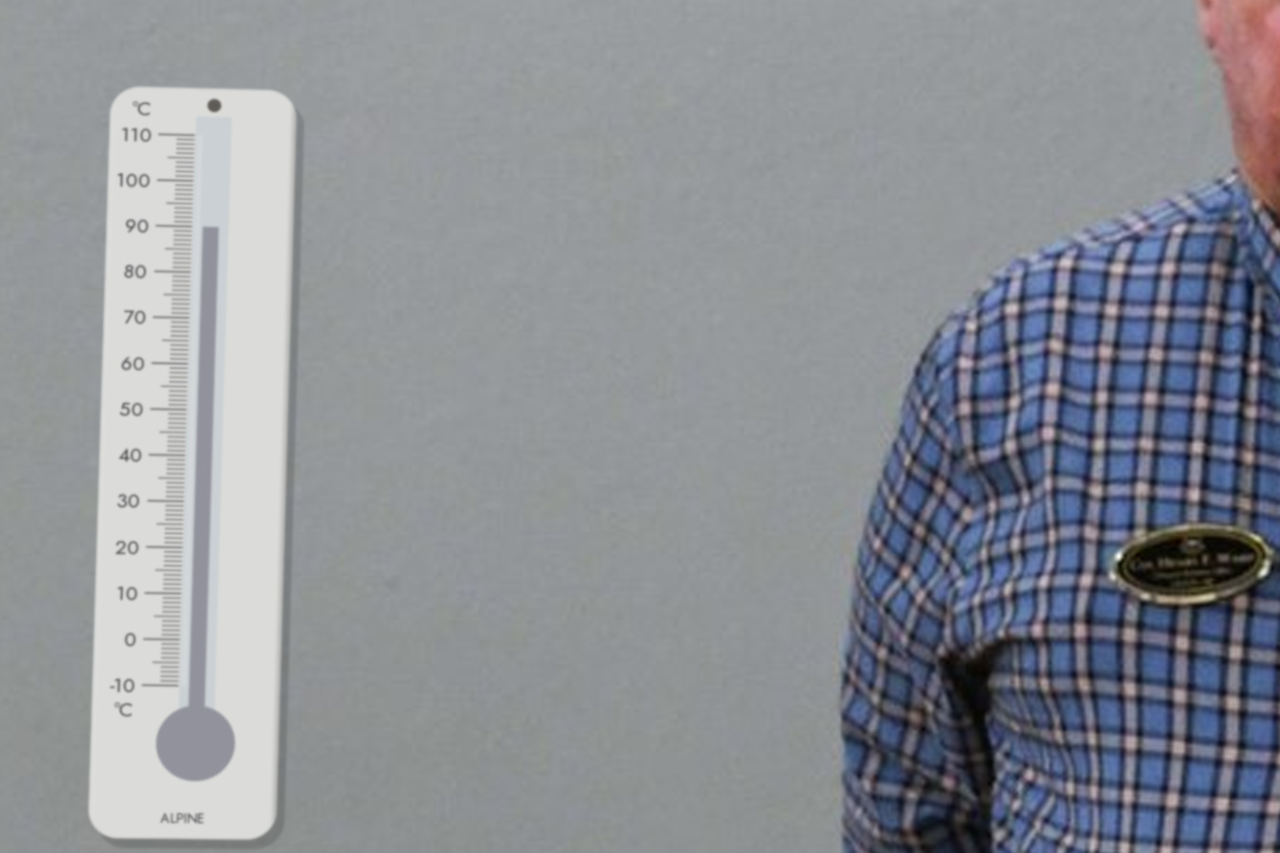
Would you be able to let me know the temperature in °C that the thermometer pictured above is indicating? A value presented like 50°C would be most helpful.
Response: 90°C
